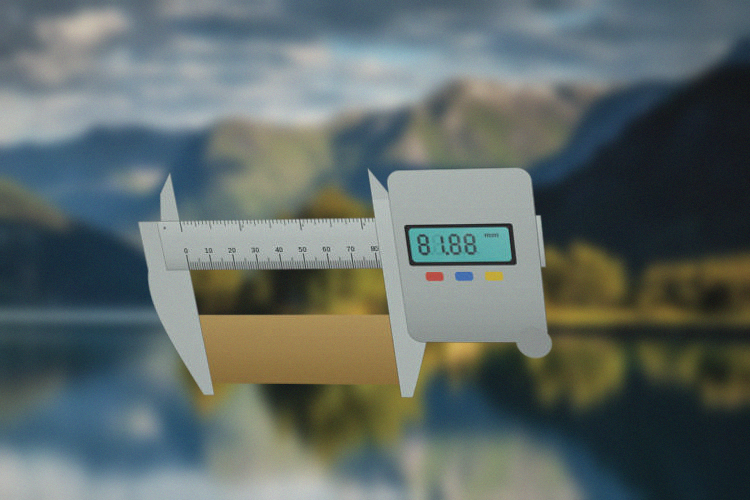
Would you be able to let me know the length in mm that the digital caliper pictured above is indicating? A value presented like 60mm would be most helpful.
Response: 81.88mm
